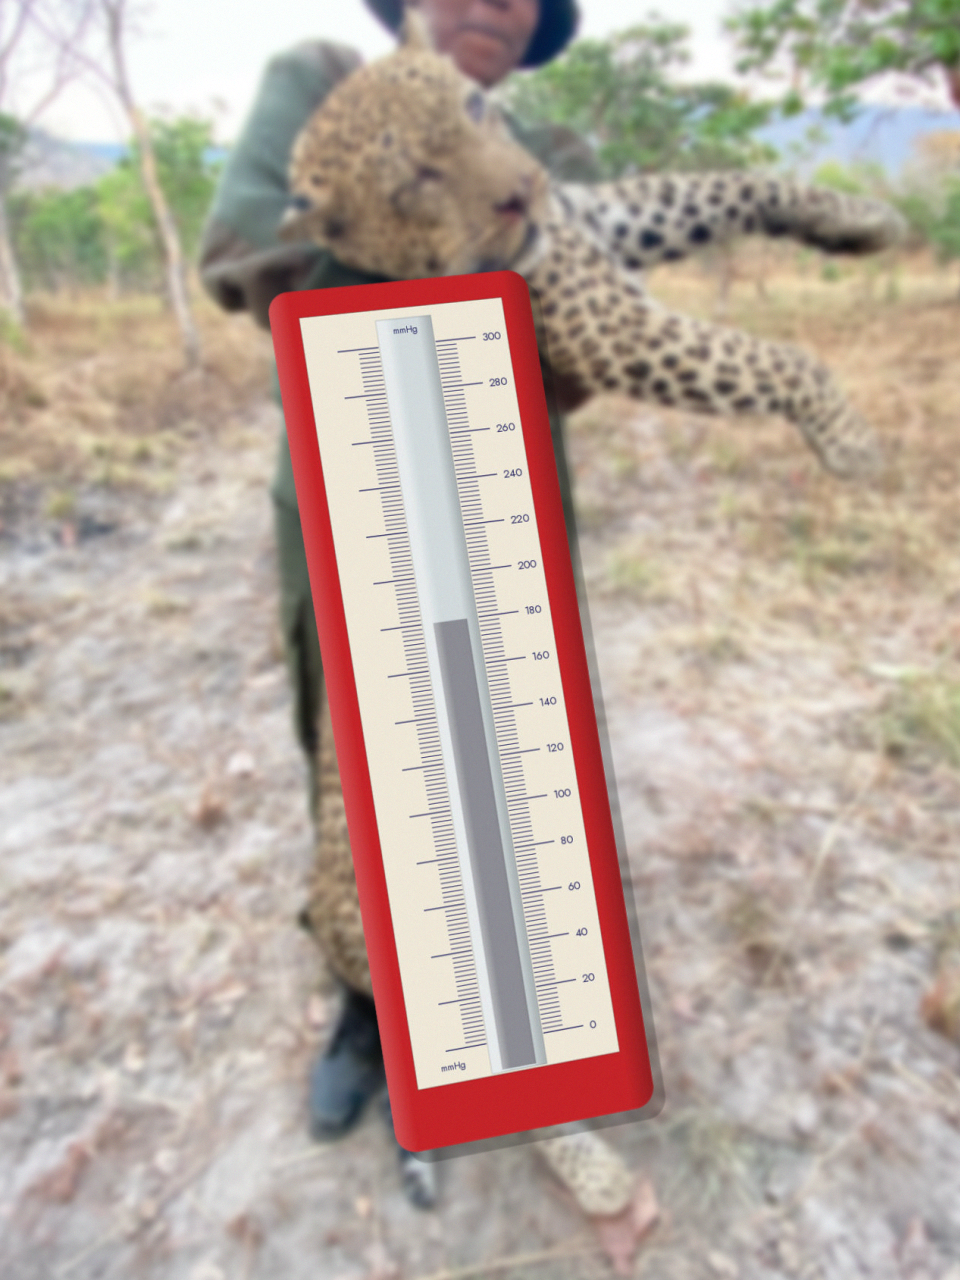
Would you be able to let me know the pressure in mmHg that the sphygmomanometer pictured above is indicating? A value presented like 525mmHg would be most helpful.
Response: 180mmHg
